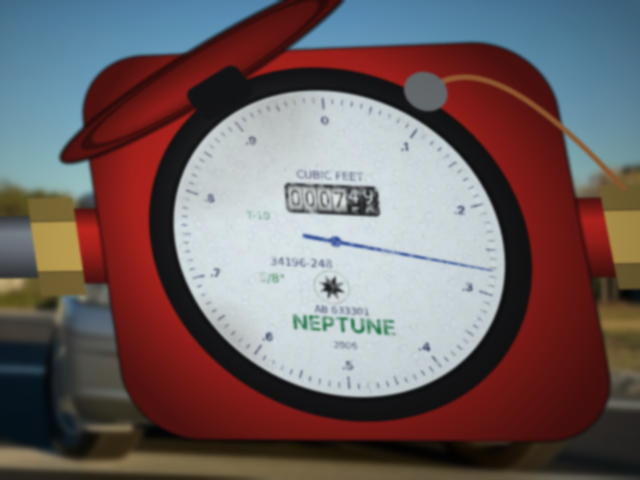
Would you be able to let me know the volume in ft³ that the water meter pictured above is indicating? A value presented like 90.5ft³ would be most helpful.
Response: 749.27ft³
